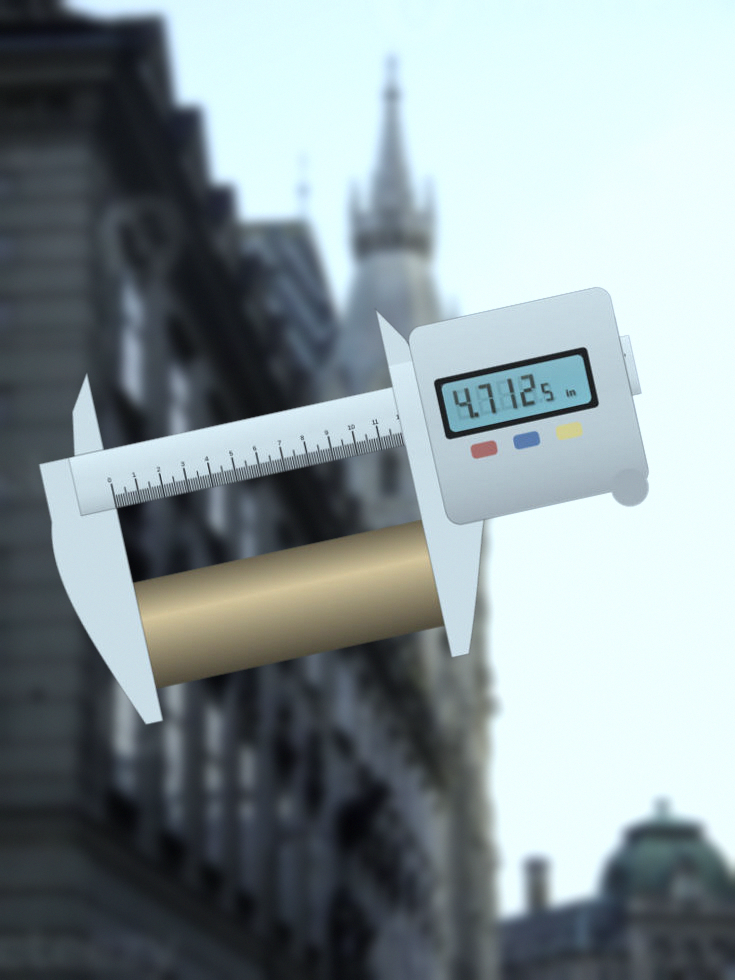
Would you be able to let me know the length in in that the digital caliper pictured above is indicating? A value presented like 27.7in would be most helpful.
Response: 4.7125in
